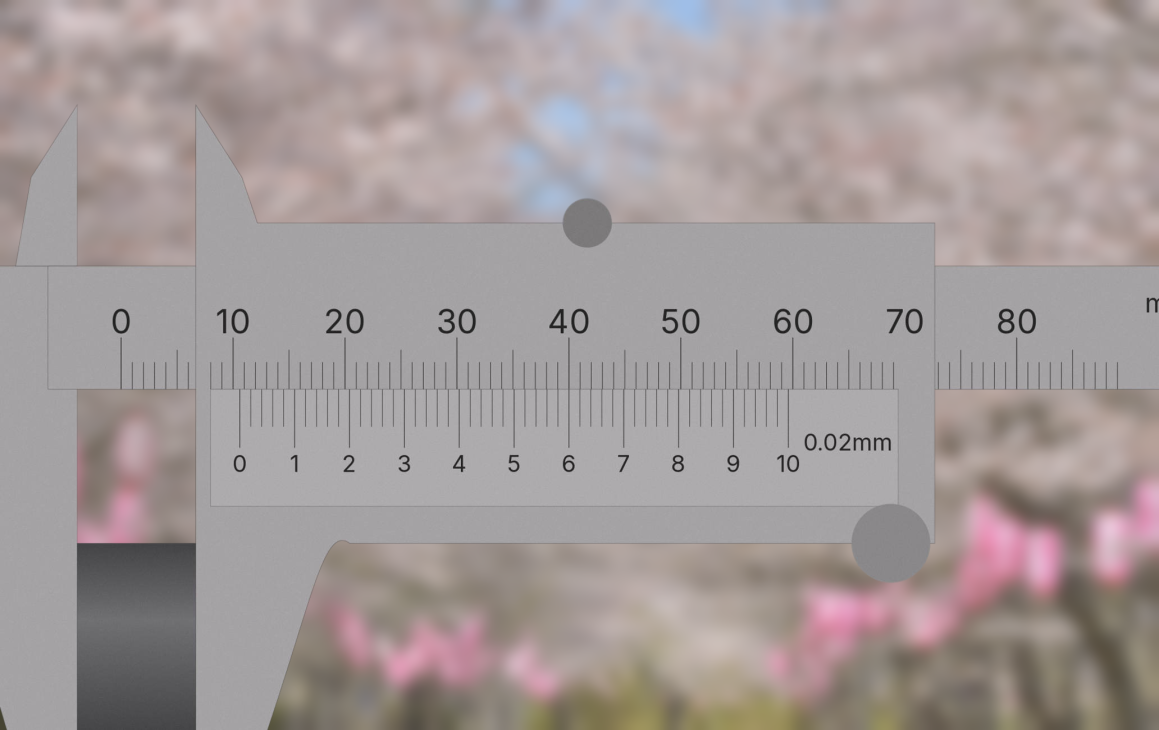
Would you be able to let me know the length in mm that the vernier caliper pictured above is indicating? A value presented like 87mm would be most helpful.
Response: 10.6mm
